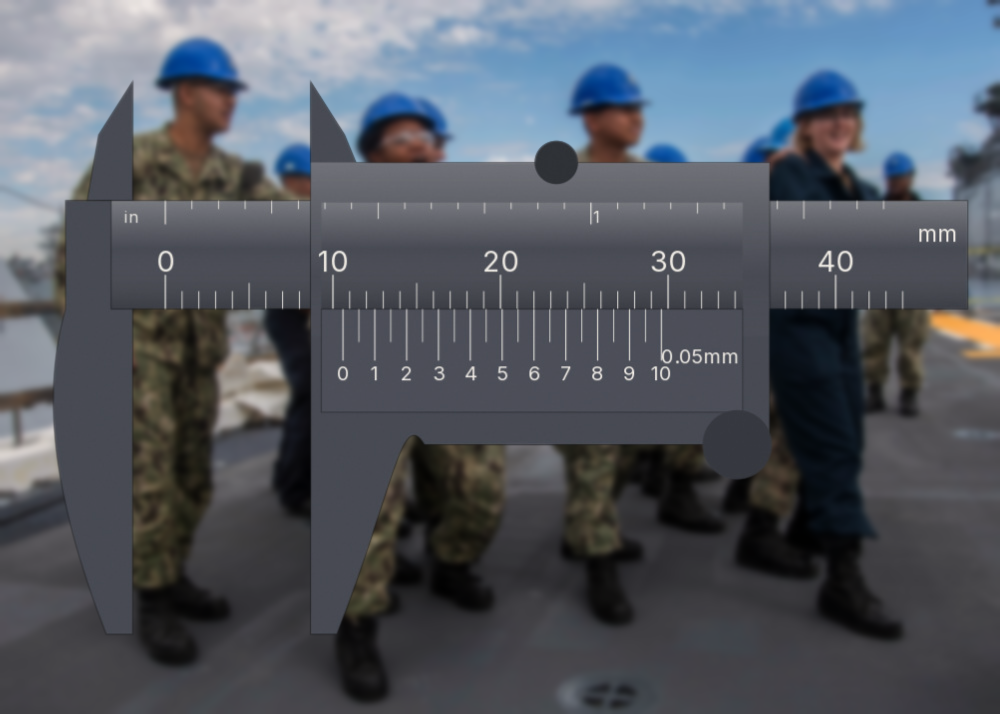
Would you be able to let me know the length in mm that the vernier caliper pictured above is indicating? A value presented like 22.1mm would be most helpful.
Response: 10.6mm
